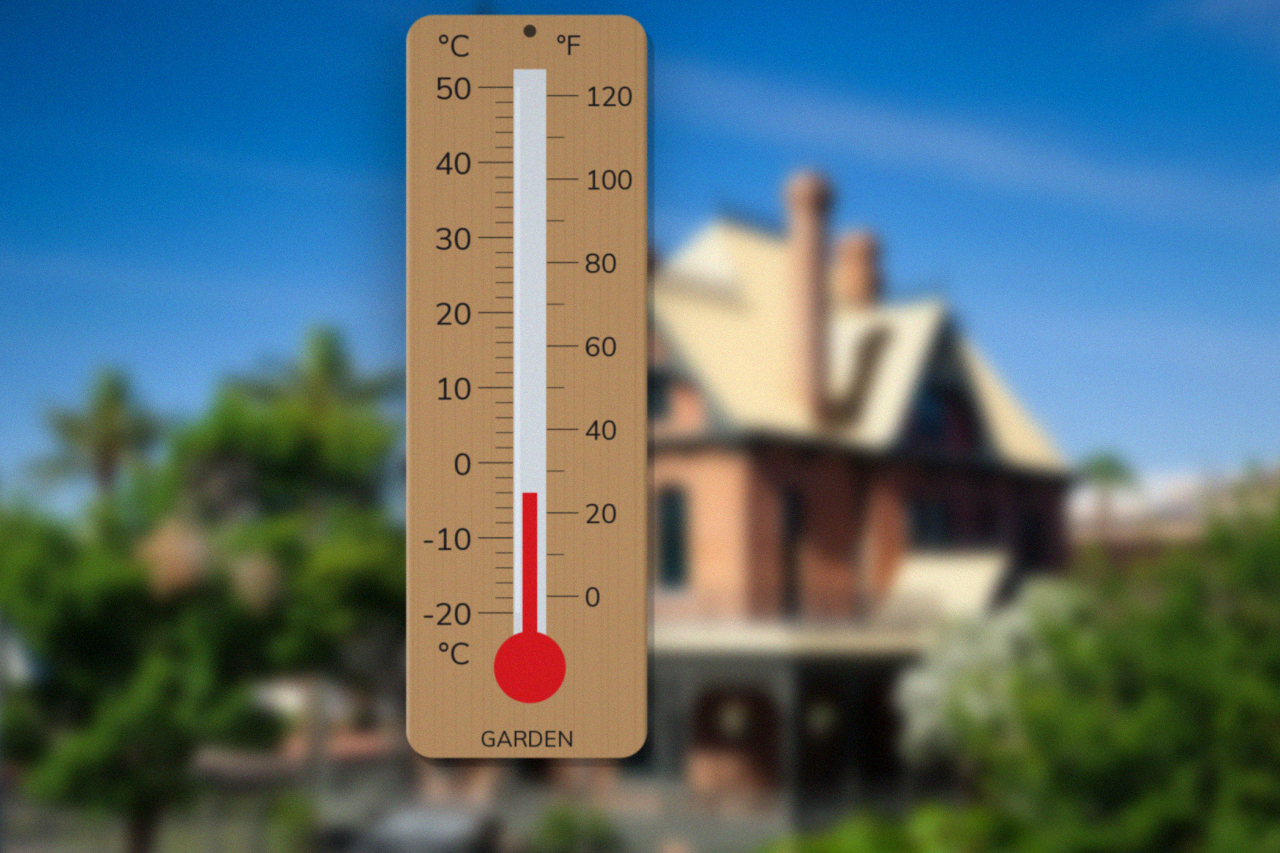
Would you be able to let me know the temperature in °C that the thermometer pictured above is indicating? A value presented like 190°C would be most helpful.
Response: -4°C
